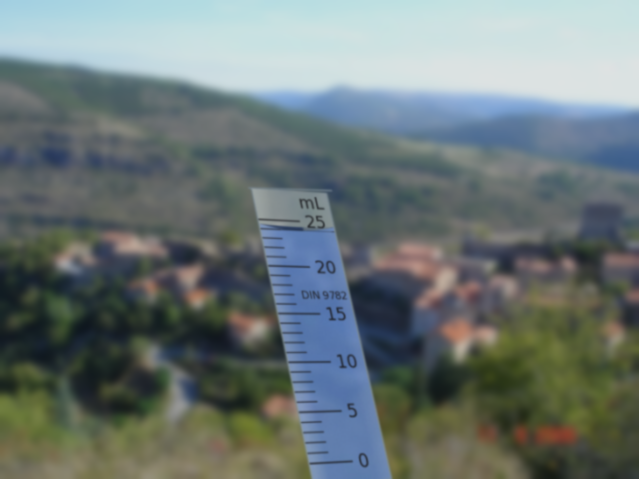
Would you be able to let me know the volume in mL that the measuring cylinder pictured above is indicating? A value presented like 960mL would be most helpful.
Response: 24mL
